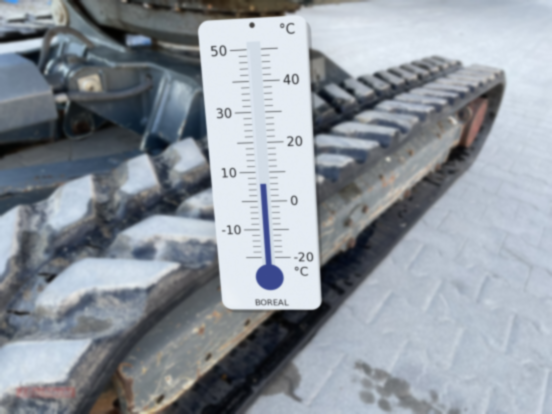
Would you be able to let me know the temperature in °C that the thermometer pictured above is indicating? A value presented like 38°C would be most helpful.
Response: 6°C
